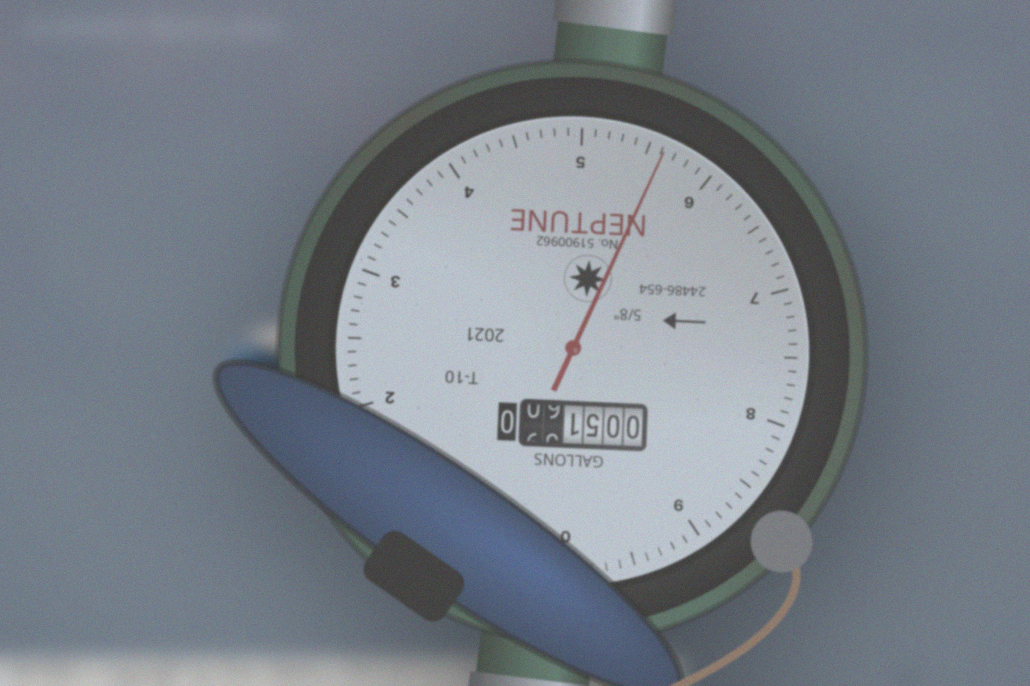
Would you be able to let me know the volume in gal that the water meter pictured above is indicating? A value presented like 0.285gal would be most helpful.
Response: 51595.6gal
